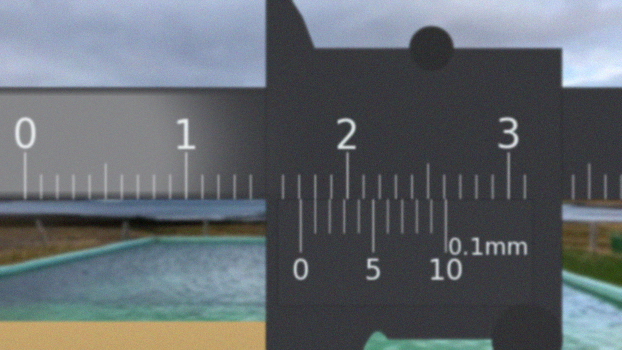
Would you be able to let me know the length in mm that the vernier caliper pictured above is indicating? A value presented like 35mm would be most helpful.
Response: 17.1mm
